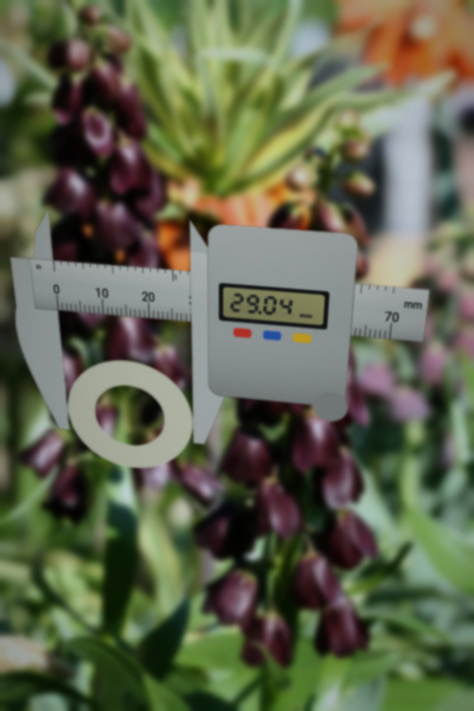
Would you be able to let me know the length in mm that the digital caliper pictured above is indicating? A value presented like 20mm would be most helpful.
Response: 29.04mm
